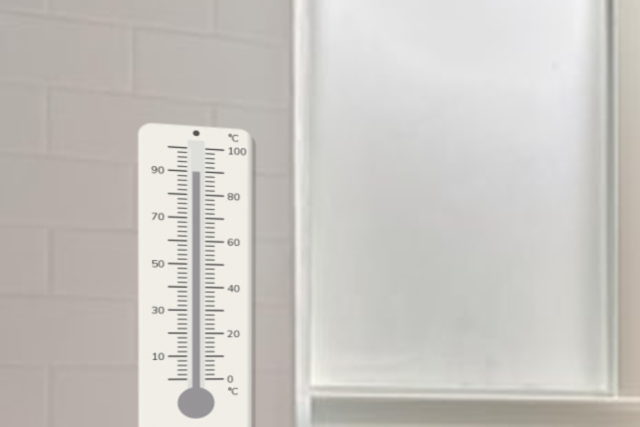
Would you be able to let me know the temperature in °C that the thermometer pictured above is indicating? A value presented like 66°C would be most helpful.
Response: 90°C
